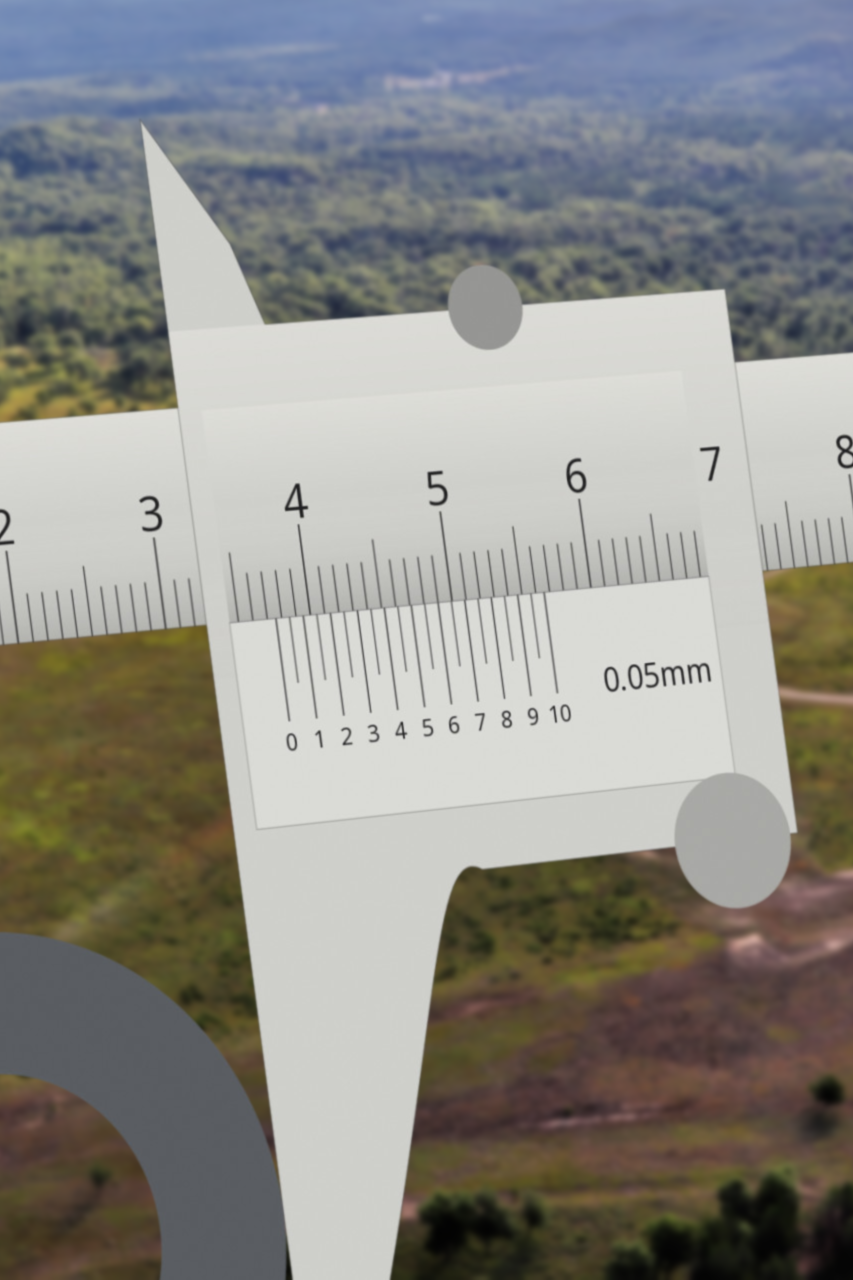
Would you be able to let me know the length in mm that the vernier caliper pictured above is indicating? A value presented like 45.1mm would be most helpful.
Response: 37.6mm
